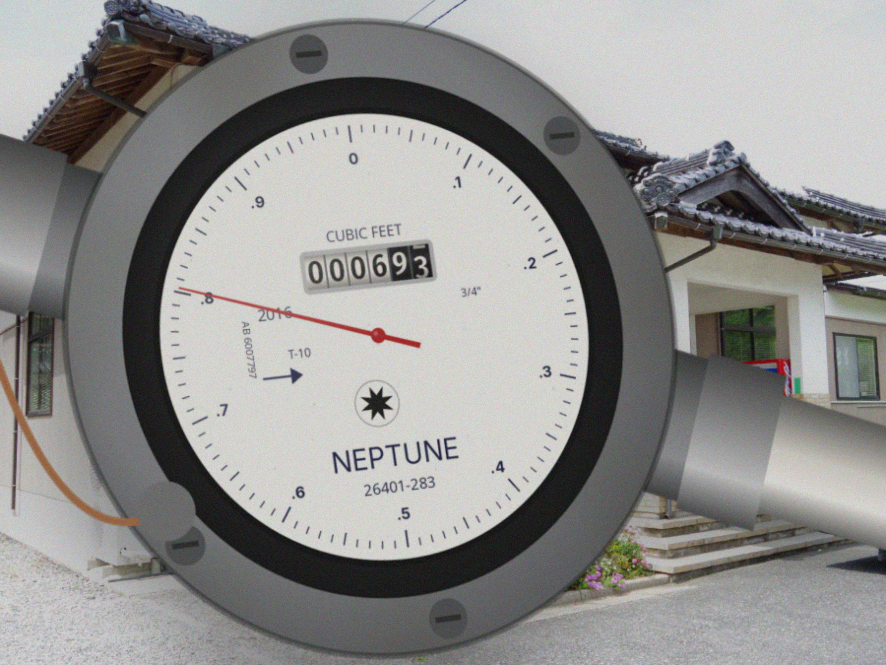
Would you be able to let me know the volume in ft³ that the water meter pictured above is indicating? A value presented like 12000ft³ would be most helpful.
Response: 692.80ft³
